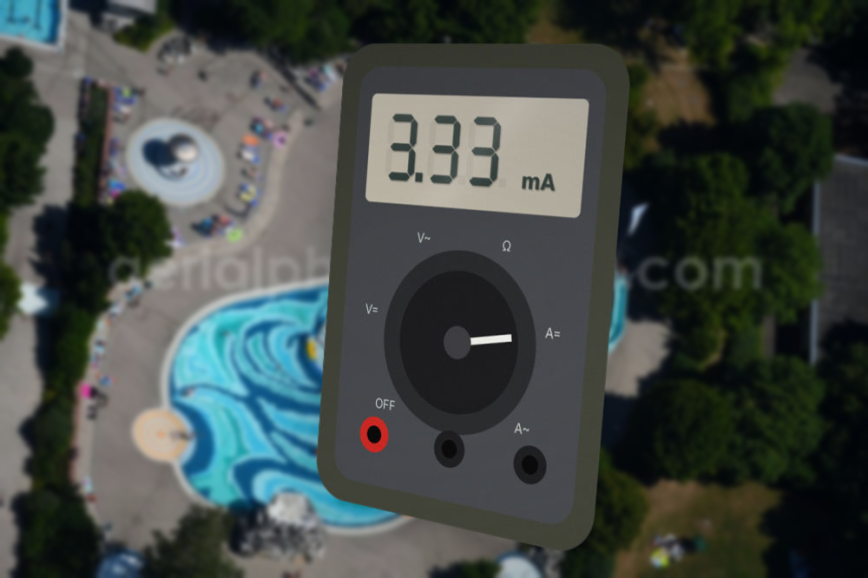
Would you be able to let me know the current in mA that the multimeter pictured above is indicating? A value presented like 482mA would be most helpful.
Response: 3.33mA
